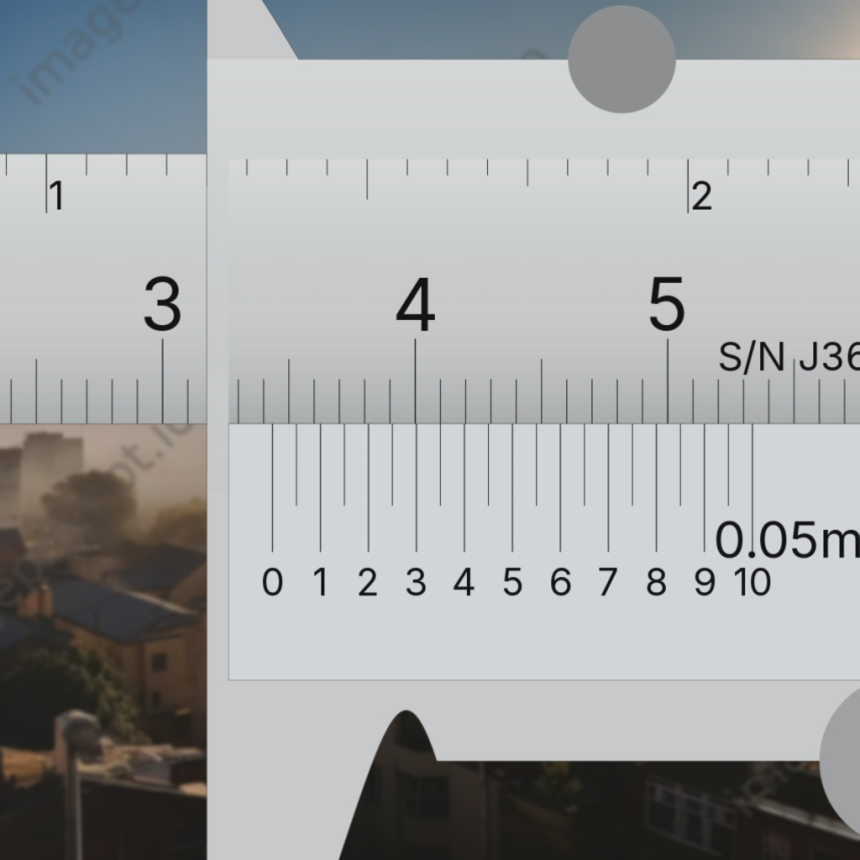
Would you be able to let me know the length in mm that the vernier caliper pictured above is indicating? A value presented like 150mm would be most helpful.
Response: 34.35mm
